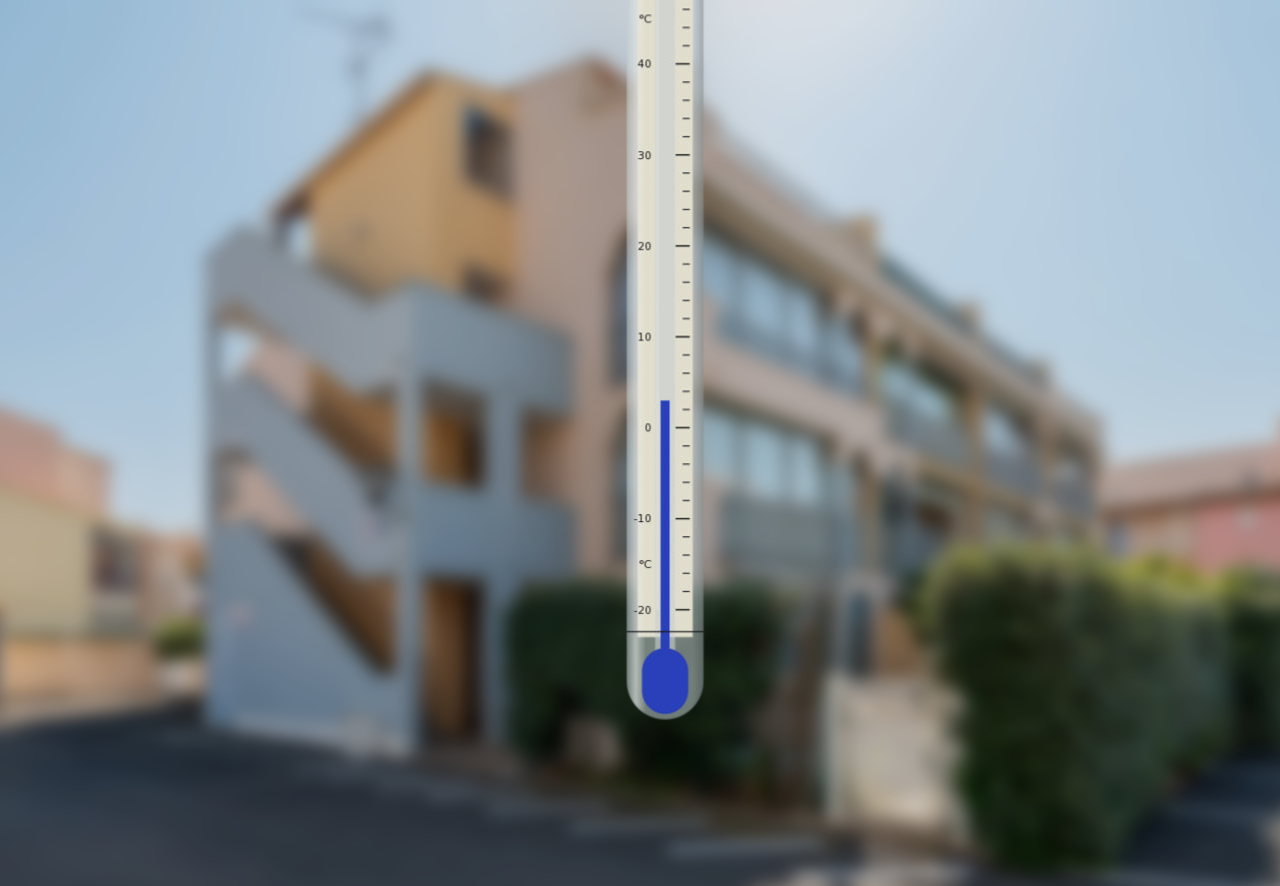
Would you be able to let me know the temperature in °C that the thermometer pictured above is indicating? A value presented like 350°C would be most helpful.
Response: 3°C
